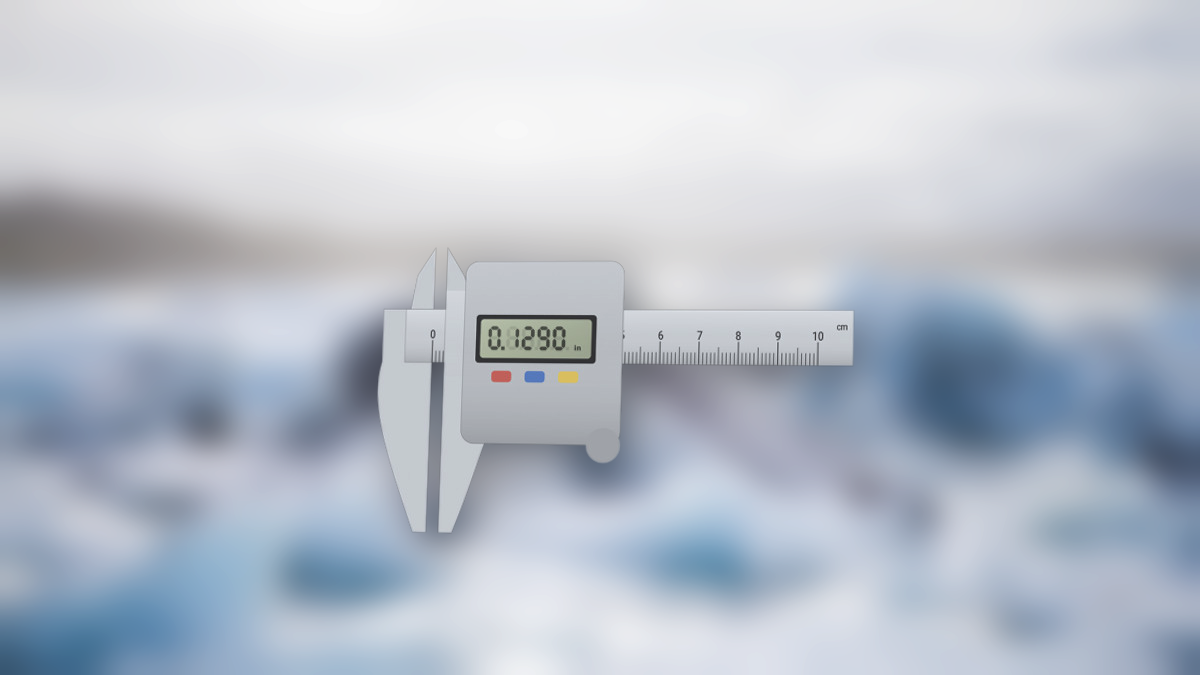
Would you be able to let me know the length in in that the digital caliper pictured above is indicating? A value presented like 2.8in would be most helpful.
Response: 0.1290in
